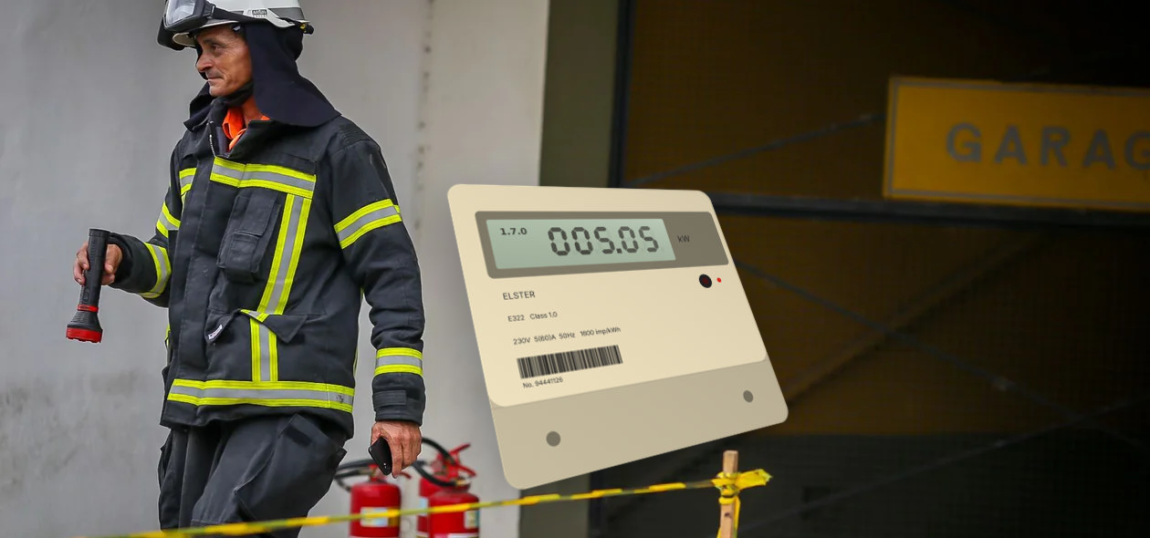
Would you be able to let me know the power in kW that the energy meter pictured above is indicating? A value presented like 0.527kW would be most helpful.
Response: 5.05kW
